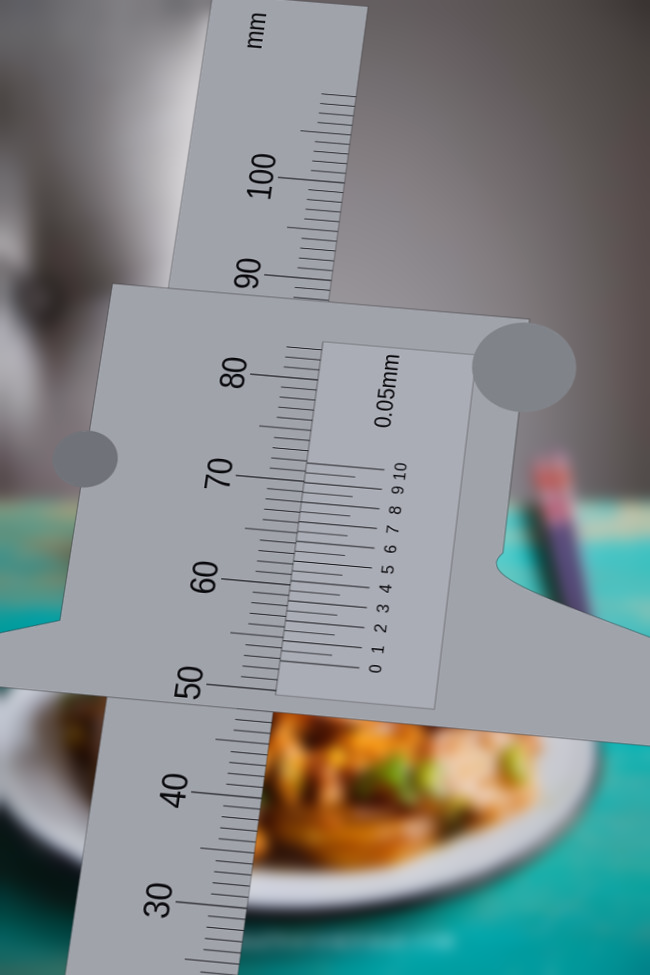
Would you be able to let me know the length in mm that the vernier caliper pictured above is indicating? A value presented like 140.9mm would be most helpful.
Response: 52.8mm
